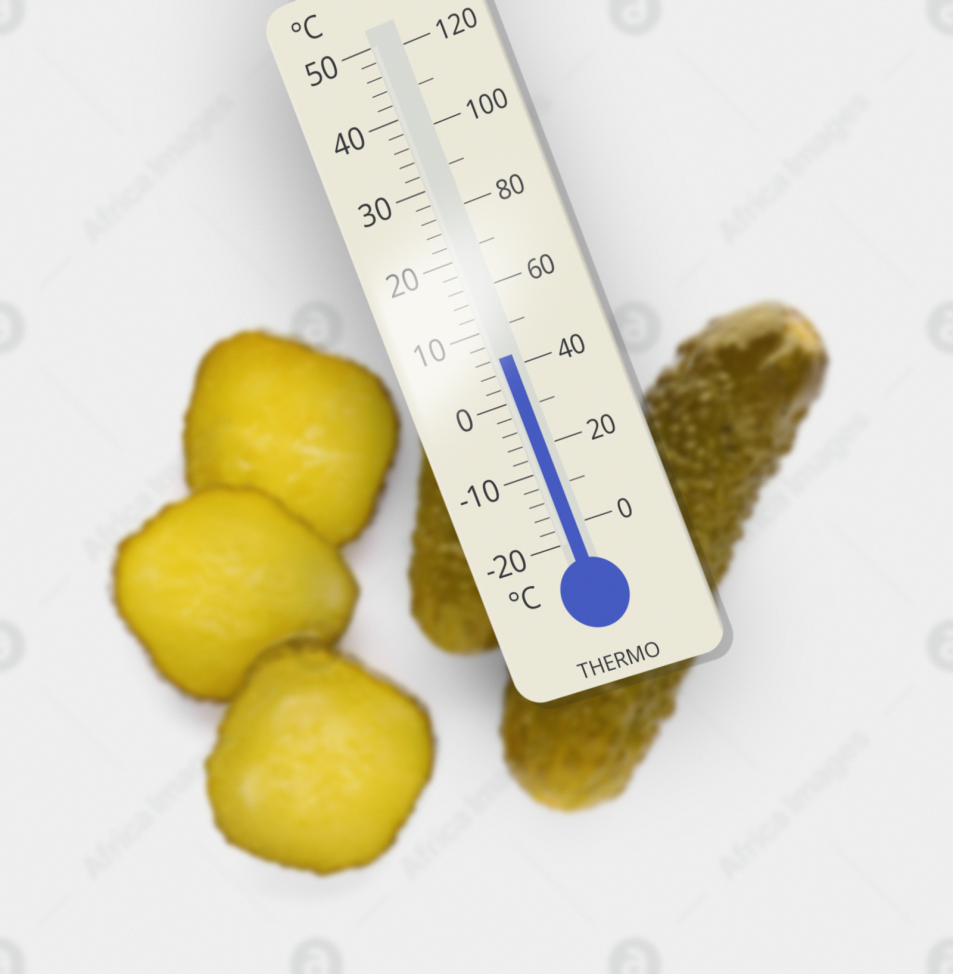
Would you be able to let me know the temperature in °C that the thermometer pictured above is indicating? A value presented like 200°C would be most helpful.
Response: 6°C
